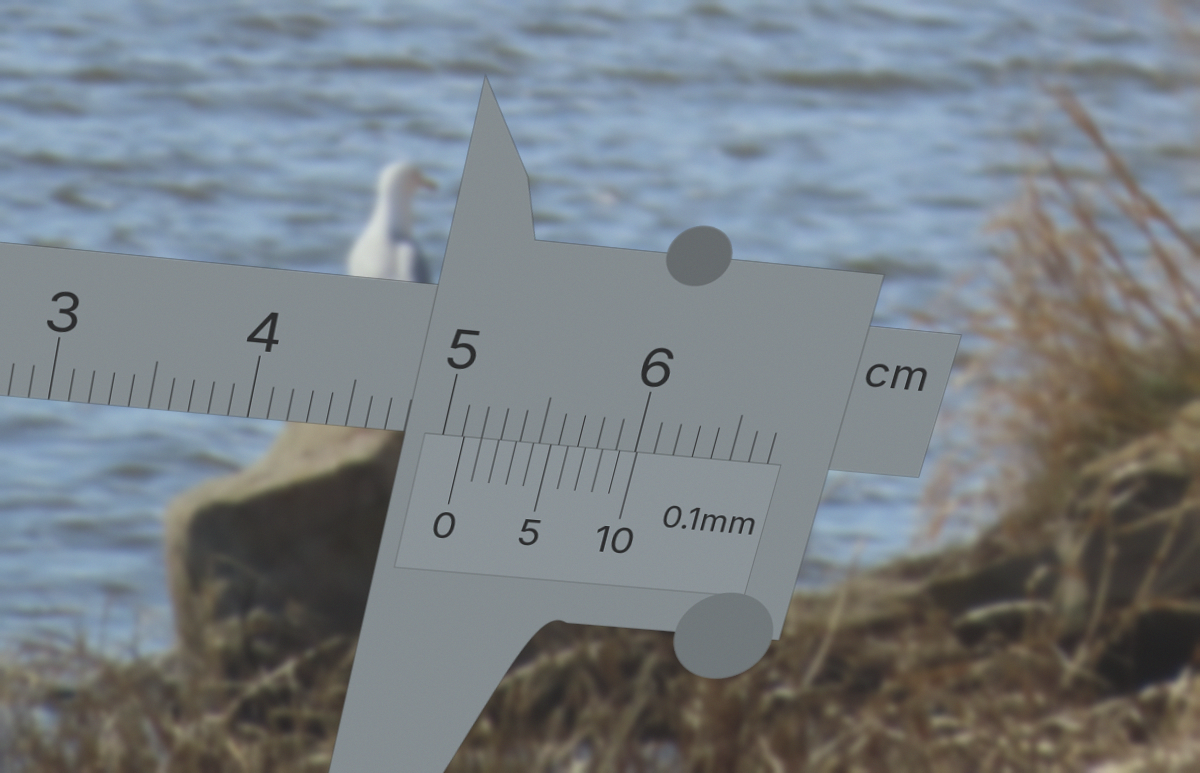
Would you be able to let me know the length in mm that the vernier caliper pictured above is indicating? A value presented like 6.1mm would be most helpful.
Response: 51.1mm
